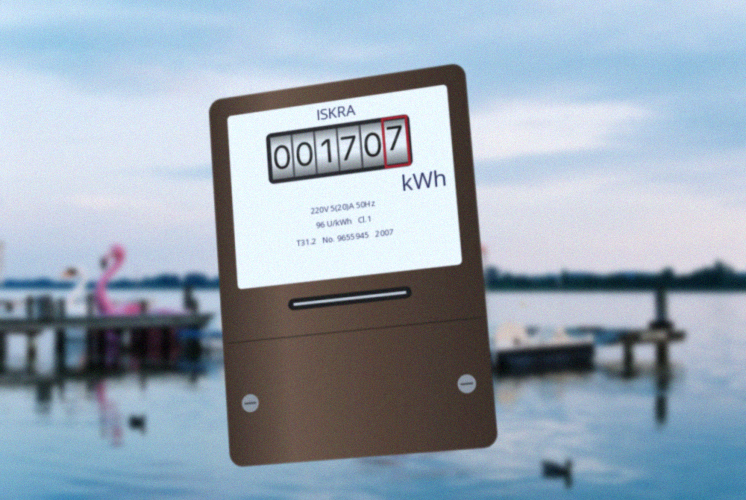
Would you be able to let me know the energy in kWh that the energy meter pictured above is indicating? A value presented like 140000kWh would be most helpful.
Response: 170.7kWh
